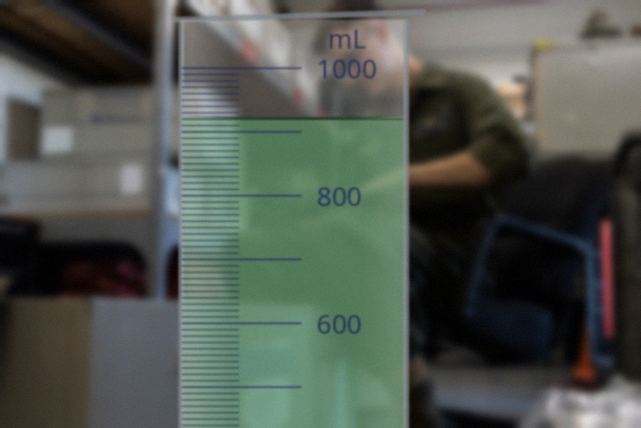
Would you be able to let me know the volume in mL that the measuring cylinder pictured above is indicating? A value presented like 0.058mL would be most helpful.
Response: 920mL
